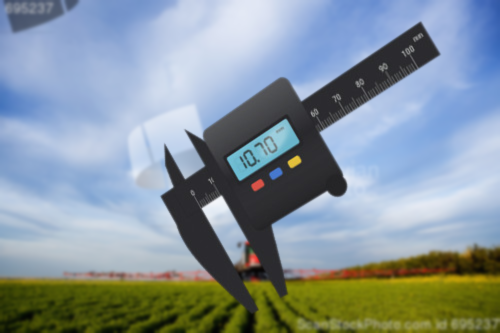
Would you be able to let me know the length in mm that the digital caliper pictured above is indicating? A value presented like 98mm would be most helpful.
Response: 10.70mm
